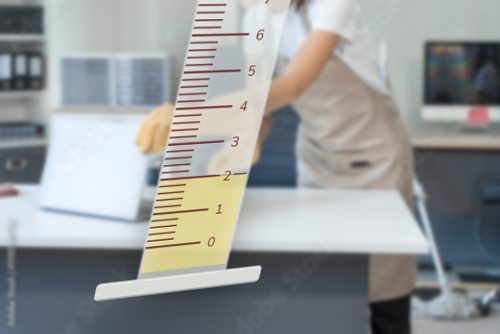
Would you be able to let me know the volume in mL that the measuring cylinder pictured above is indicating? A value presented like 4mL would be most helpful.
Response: 2mL
